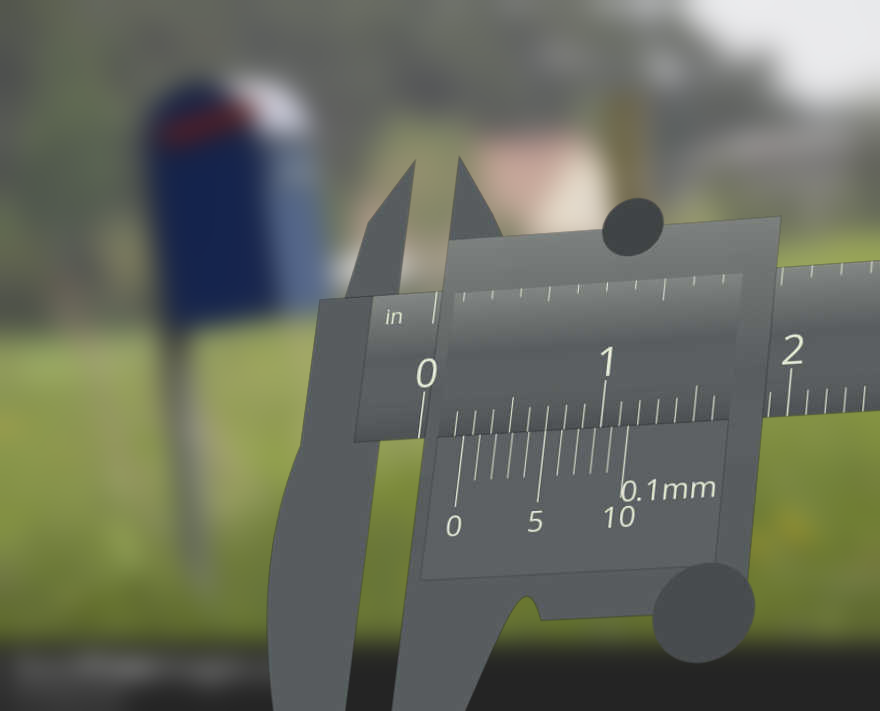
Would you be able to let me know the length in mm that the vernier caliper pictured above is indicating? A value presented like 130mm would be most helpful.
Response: 2.5mm
